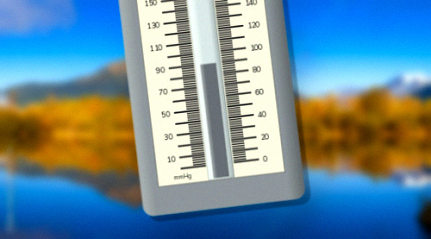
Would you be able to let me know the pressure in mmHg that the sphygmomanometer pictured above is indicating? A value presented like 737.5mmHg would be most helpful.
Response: 90mmHg
